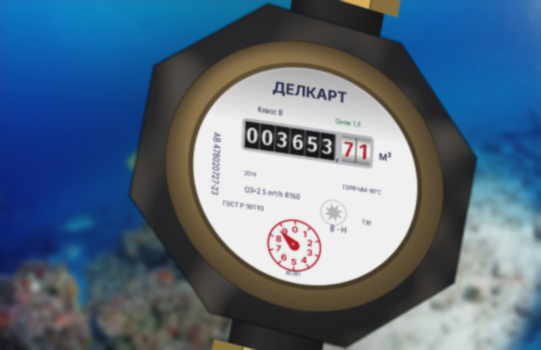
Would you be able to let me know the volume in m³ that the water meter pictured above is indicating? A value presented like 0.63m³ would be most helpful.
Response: 3653.718m³
